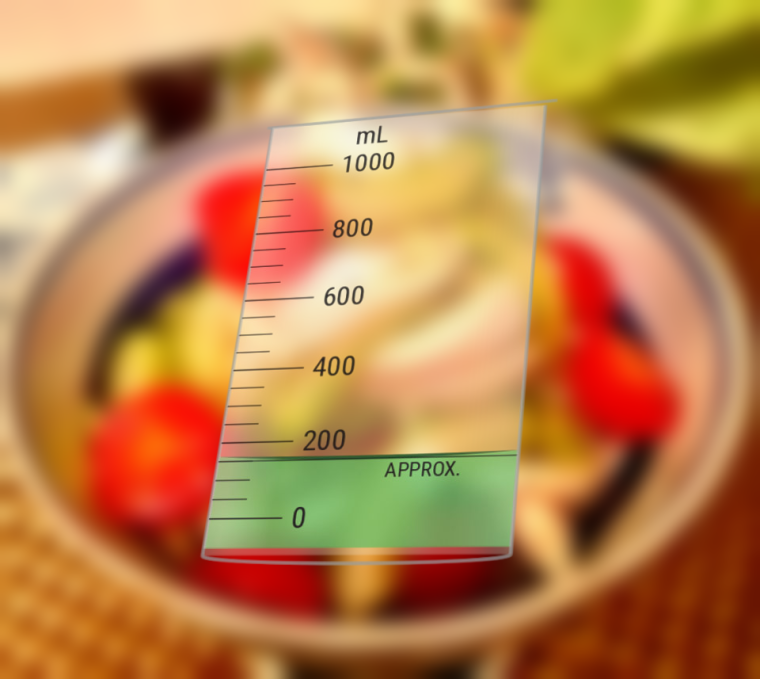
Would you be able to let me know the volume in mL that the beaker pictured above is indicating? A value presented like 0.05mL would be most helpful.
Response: 150mL
